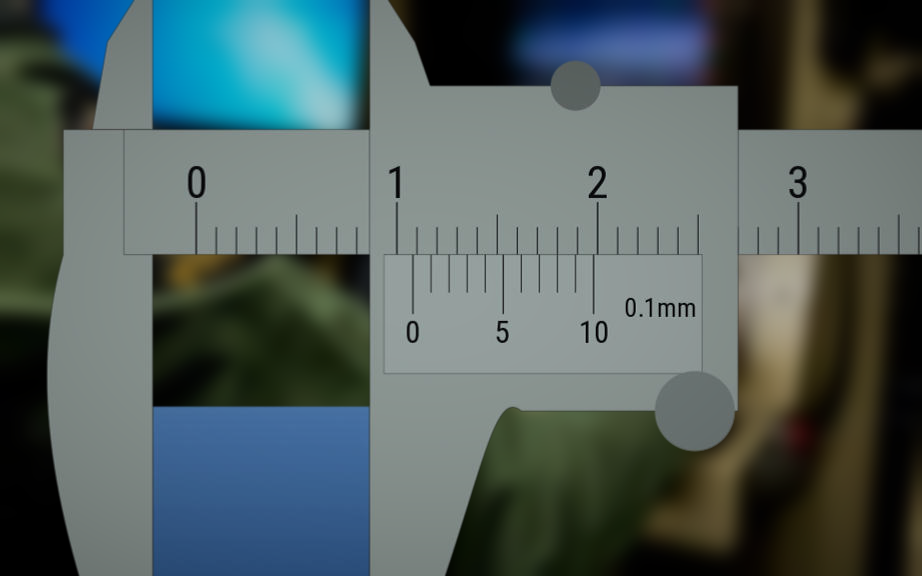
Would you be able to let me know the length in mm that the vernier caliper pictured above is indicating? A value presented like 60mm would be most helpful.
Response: 10.8mm
